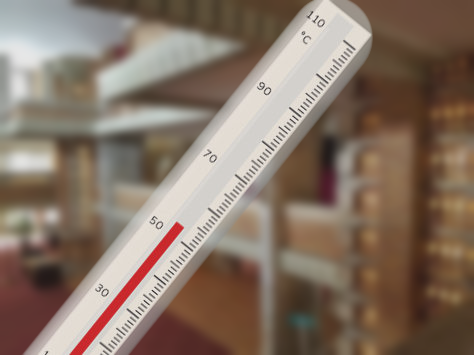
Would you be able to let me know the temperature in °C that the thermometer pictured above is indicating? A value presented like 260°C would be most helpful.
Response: 53°C
